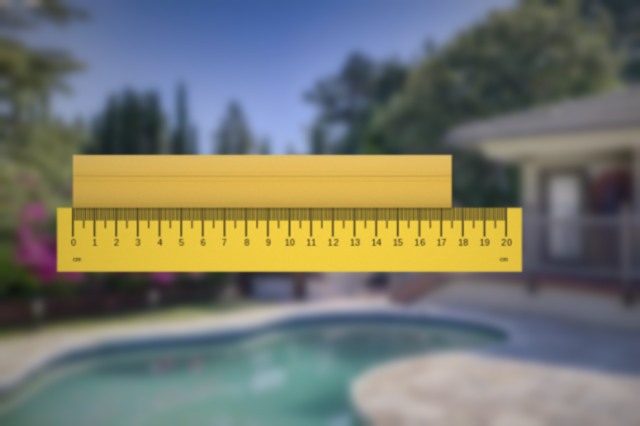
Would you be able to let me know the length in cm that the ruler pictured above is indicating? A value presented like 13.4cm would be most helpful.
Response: 17.5cm
